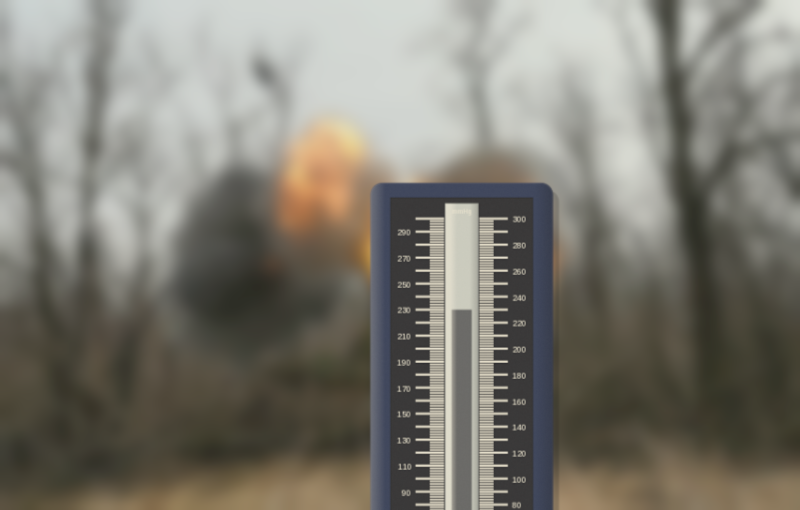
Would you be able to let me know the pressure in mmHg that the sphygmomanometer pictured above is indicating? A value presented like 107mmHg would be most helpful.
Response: 230mmHg
